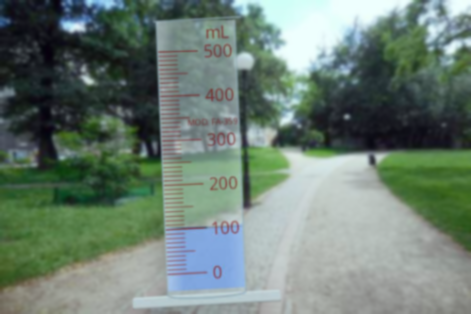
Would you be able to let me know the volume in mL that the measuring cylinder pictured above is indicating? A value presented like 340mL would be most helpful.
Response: 100mL
